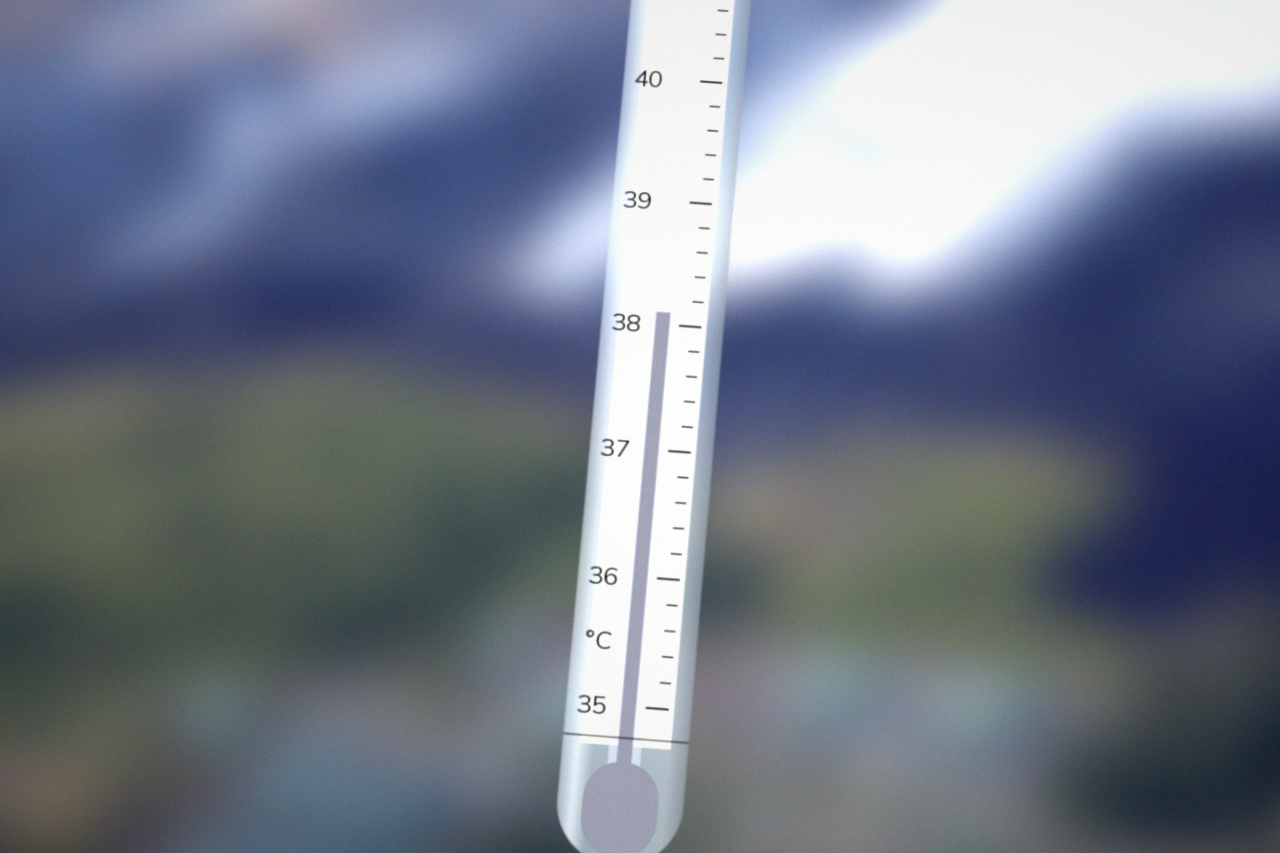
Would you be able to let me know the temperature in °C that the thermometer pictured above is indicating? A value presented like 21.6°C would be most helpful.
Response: 38.1°C
